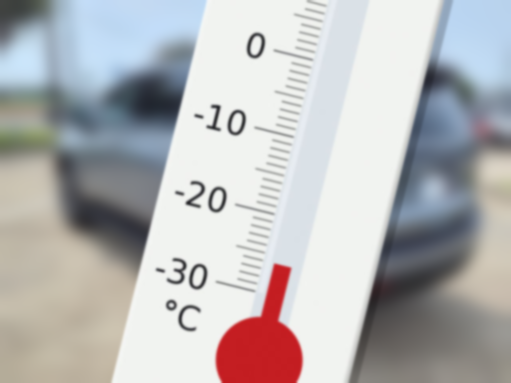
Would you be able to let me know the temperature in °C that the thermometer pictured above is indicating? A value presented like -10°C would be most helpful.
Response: -26°C
